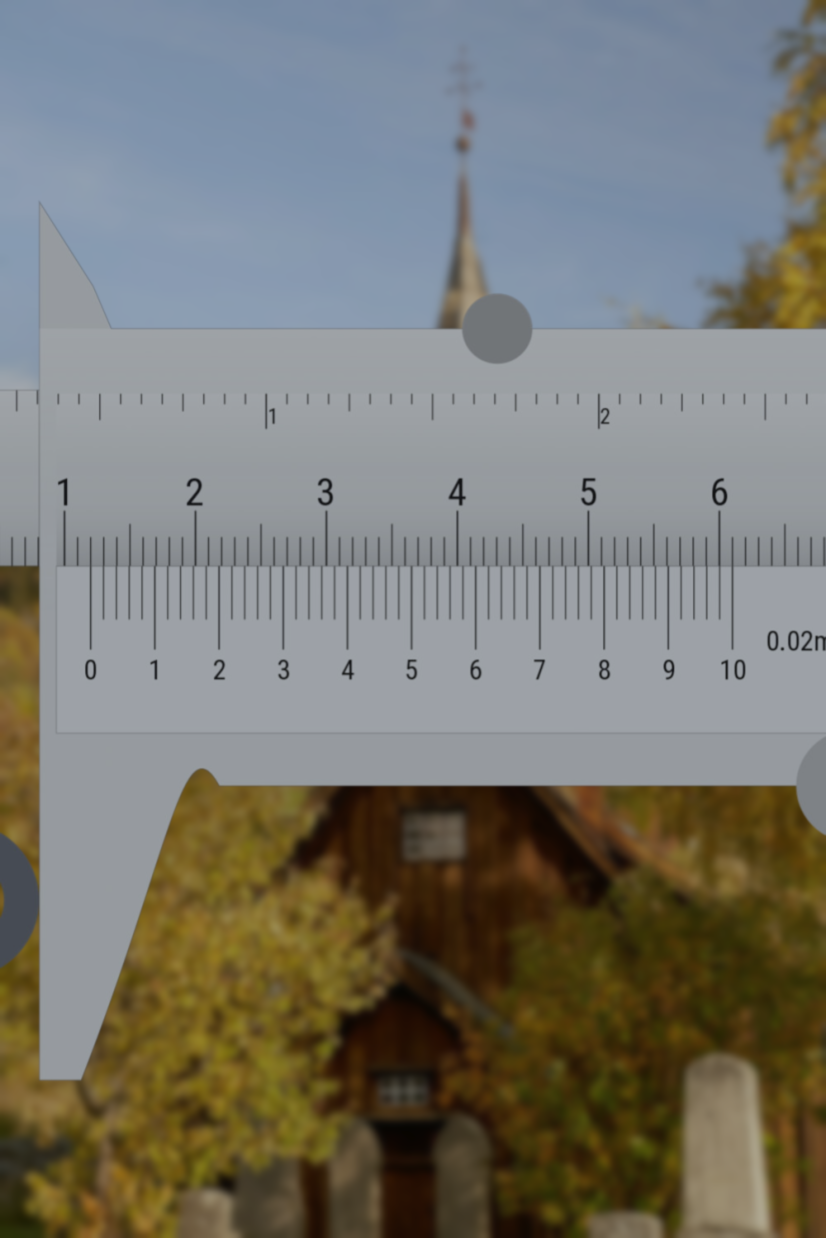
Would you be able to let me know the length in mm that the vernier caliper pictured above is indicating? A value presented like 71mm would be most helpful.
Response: 12.0mm
